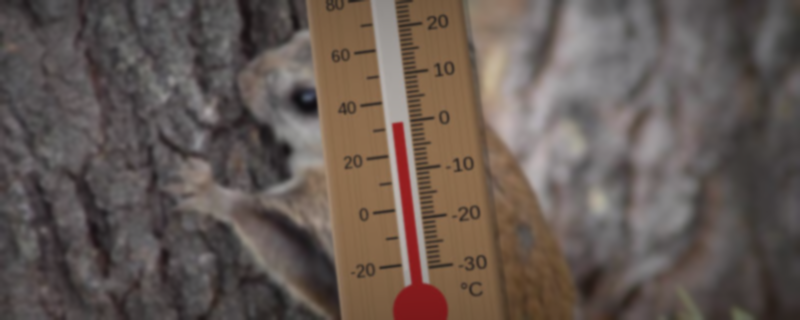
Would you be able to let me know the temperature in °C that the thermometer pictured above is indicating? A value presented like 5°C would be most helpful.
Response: 0°C
